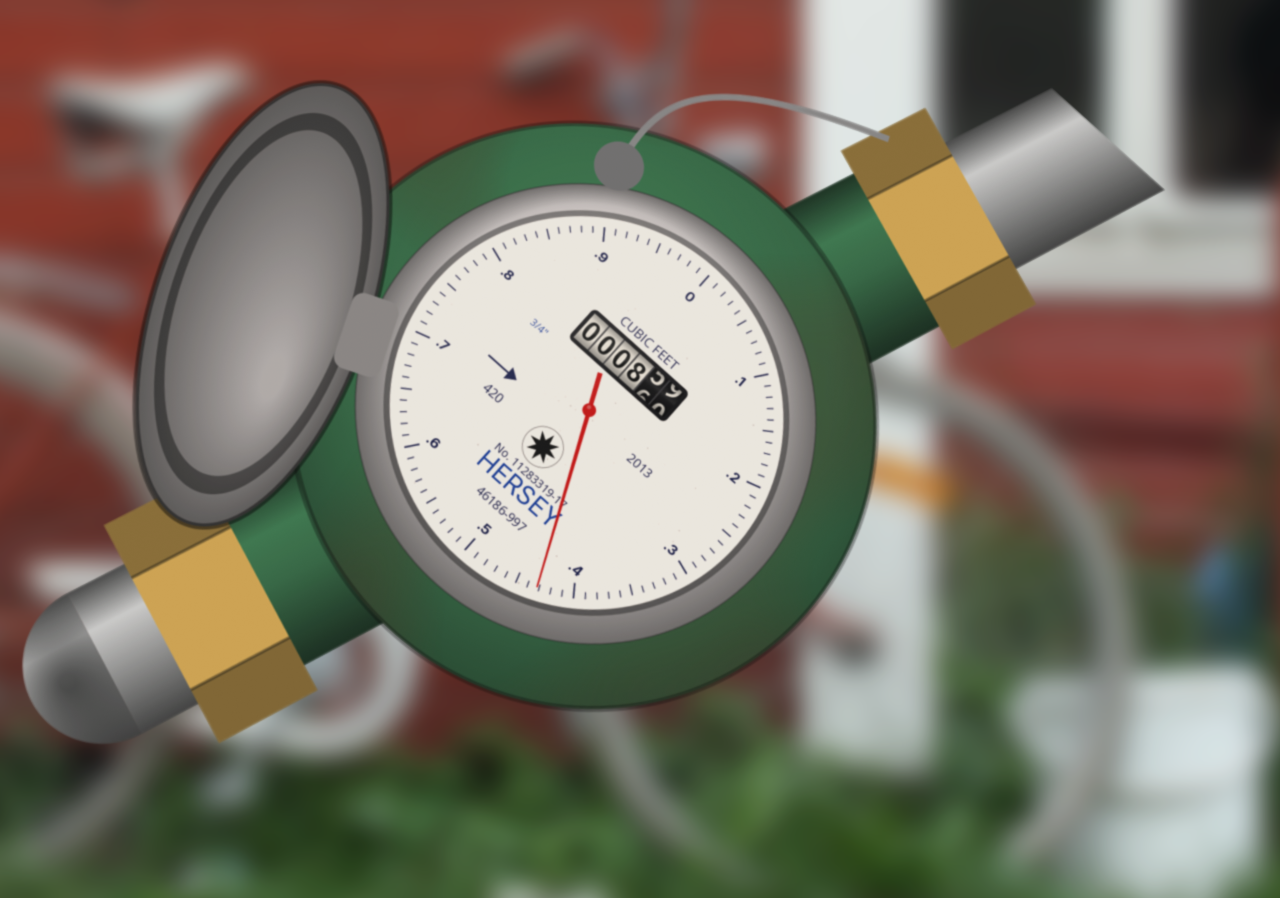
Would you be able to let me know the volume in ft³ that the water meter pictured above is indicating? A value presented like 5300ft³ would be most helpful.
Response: 859.43ft³
